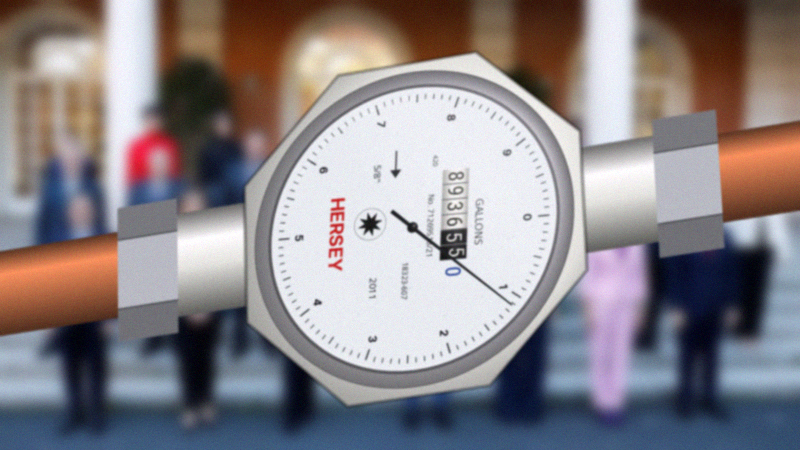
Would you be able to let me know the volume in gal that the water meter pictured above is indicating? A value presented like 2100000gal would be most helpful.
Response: 8936551.1gal
